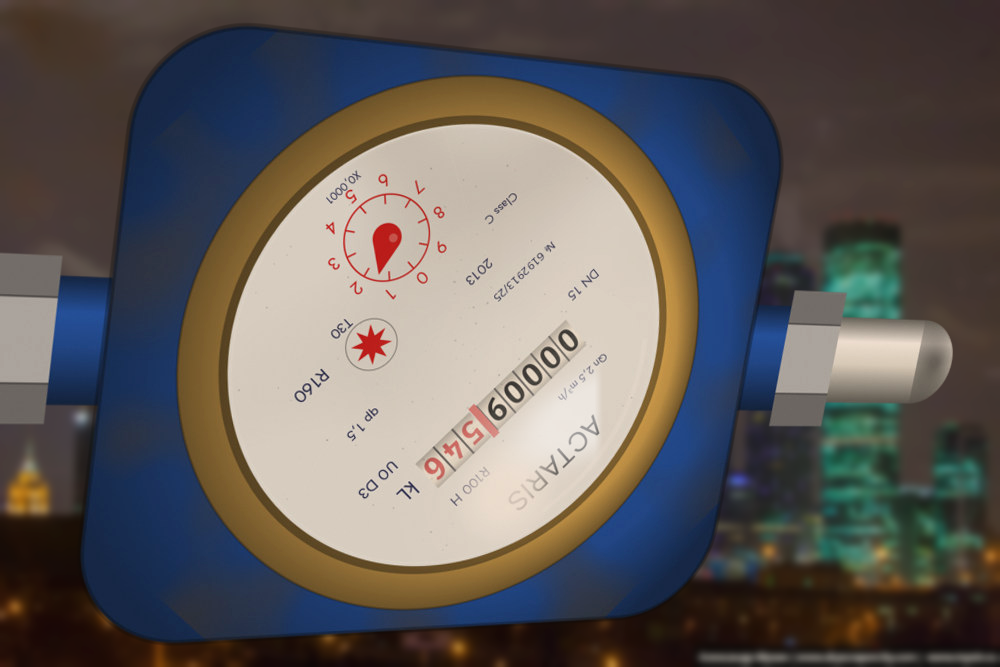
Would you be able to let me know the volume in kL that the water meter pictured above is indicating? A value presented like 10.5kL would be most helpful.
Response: 9.5461kL
